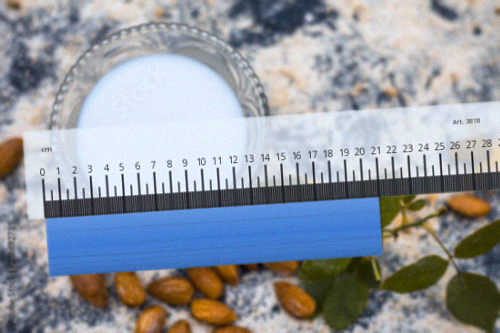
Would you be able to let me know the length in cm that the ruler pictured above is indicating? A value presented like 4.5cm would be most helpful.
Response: 21cm
